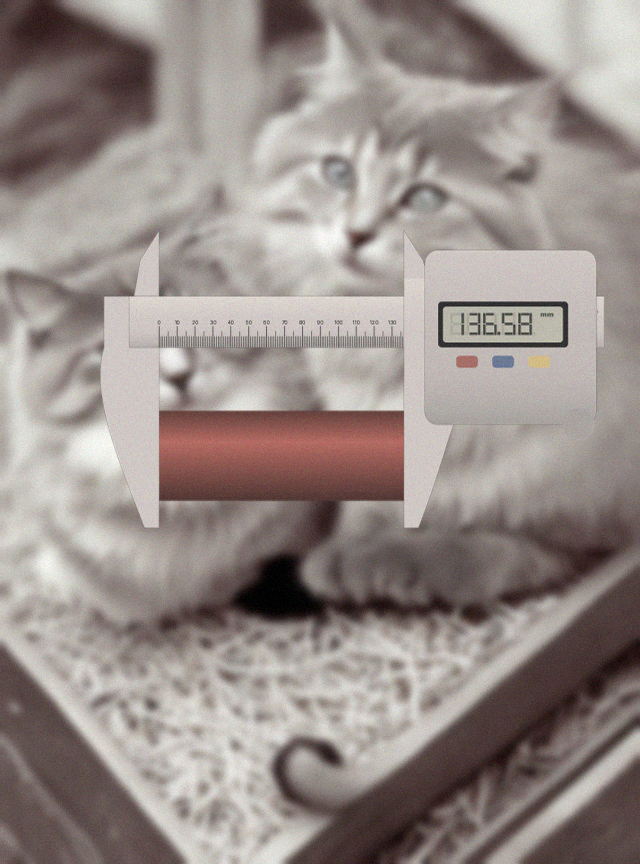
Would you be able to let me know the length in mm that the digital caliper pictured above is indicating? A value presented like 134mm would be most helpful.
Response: 136.58mm
